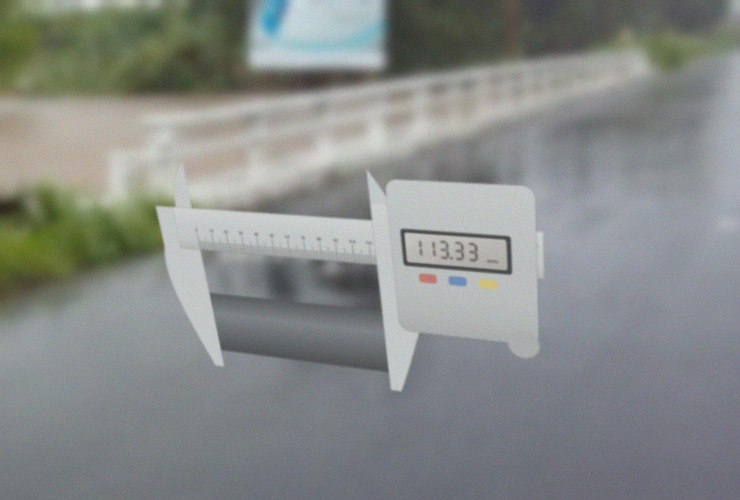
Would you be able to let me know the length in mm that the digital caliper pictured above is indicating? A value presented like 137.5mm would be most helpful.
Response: 113.33mm
